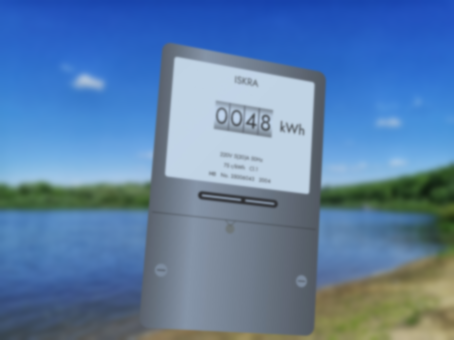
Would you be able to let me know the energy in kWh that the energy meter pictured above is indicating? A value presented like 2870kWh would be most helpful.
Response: 48kWh
